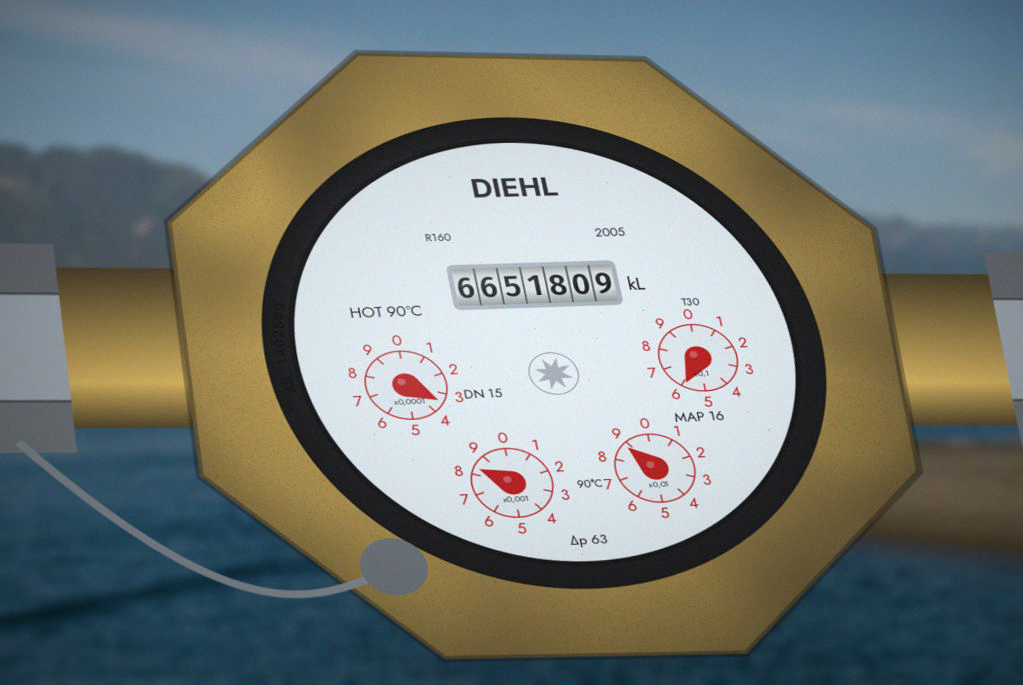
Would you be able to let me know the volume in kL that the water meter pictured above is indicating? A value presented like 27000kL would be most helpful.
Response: 6651809.5883kL
